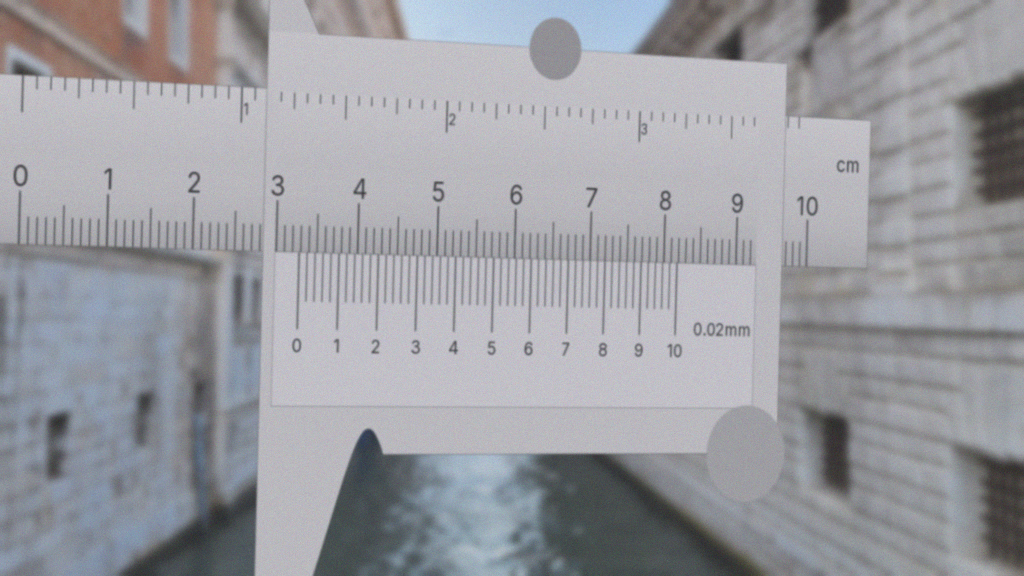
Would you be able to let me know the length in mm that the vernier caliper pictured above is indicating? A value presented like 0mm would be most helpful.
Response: 32.8mm
